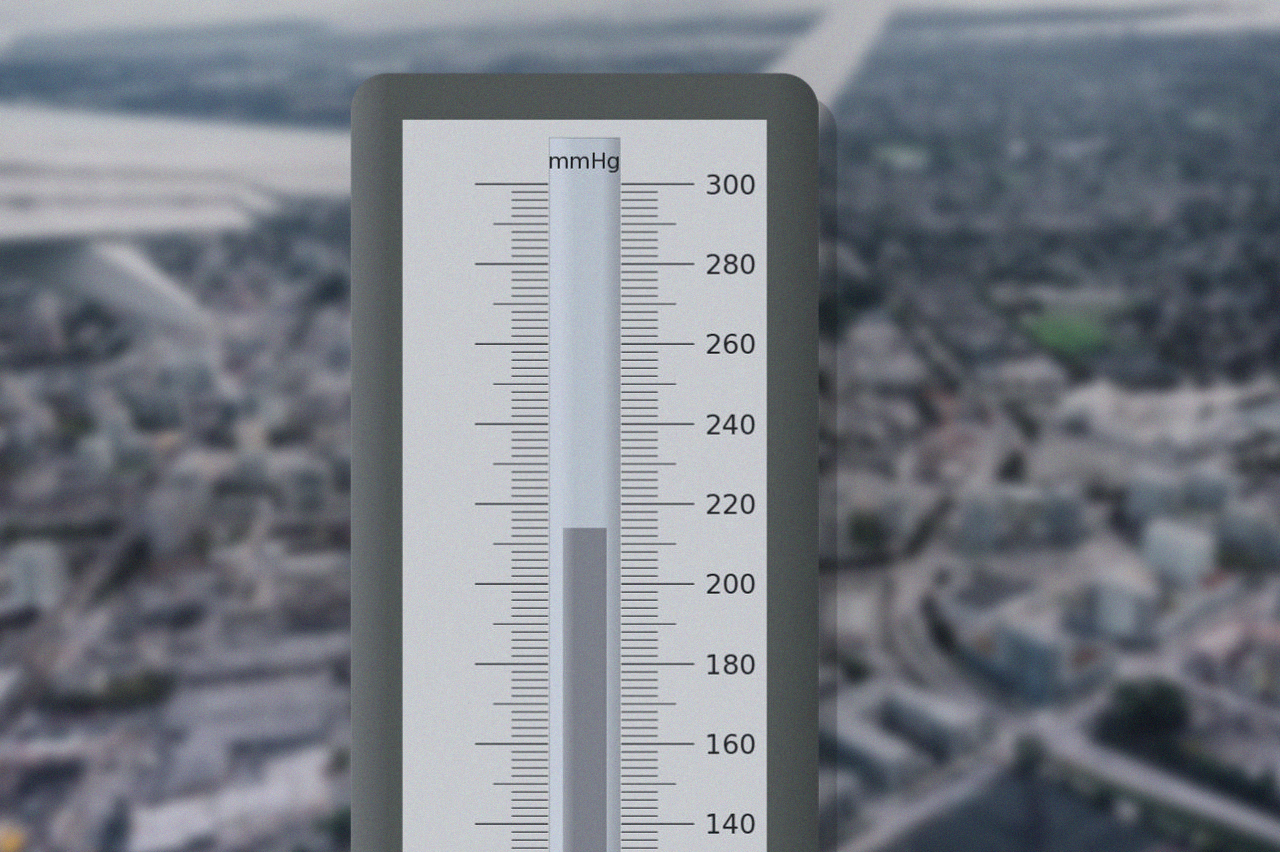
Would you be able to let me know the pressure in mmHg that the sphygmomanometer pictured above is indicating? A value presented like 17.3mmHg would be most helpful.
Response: 214mmHg
